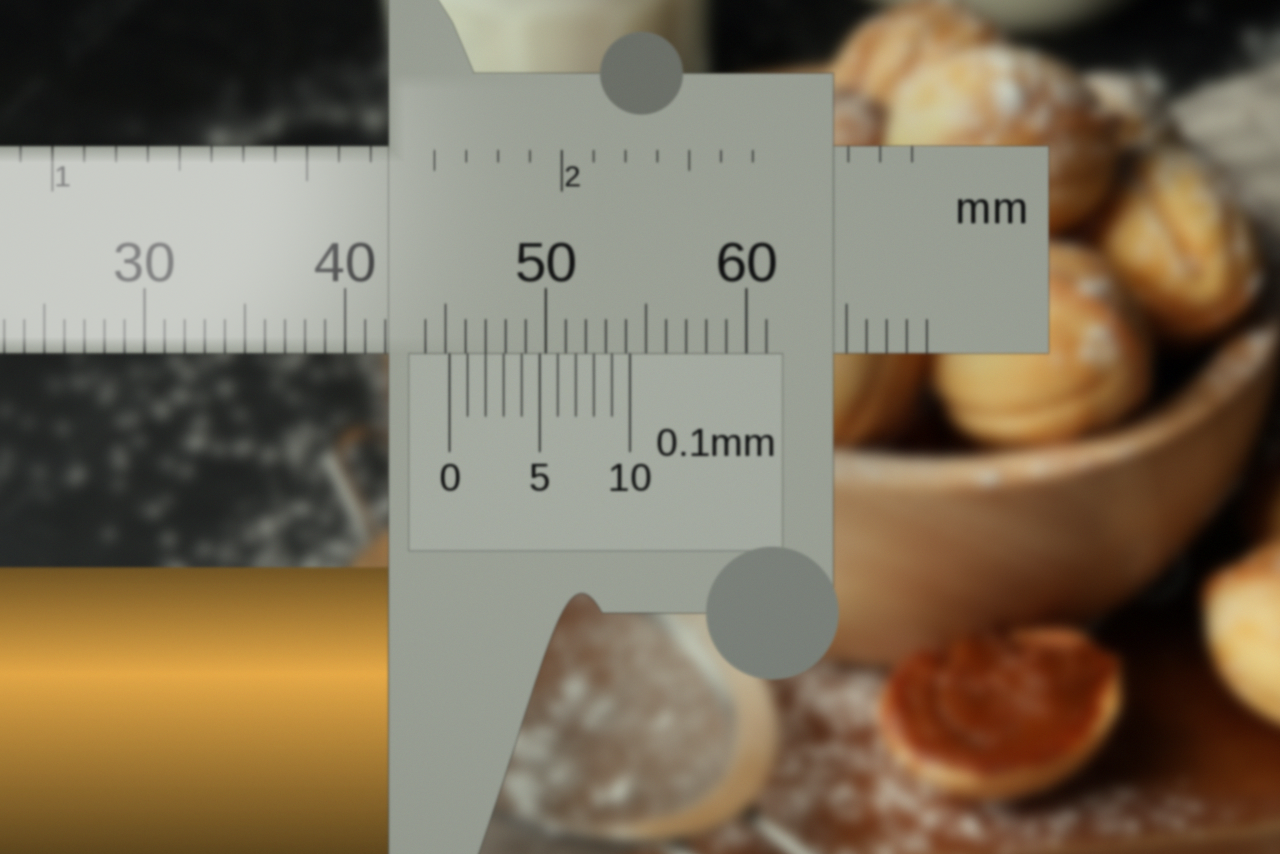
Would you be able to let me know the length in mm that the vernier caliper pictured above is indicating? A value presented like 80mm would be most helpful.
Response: 45.2mm
